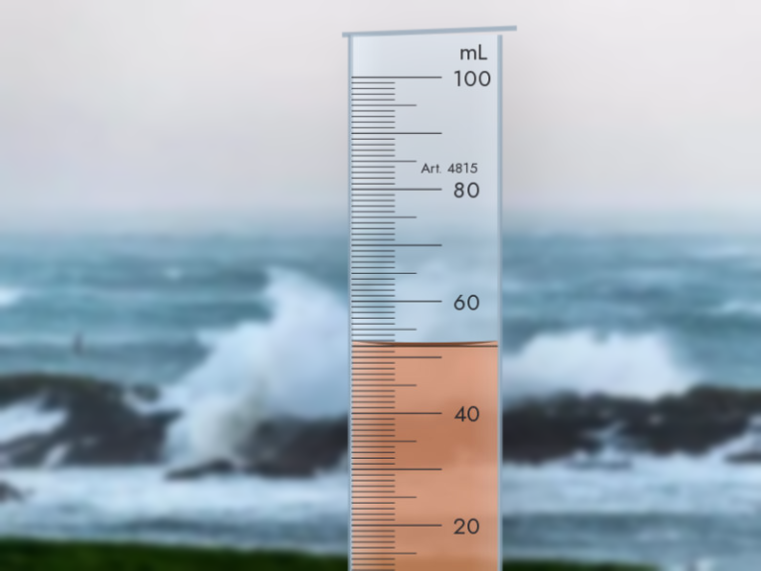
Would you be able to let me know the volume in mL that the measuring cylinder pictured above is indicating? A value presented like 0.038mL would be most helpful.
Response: 52mL
